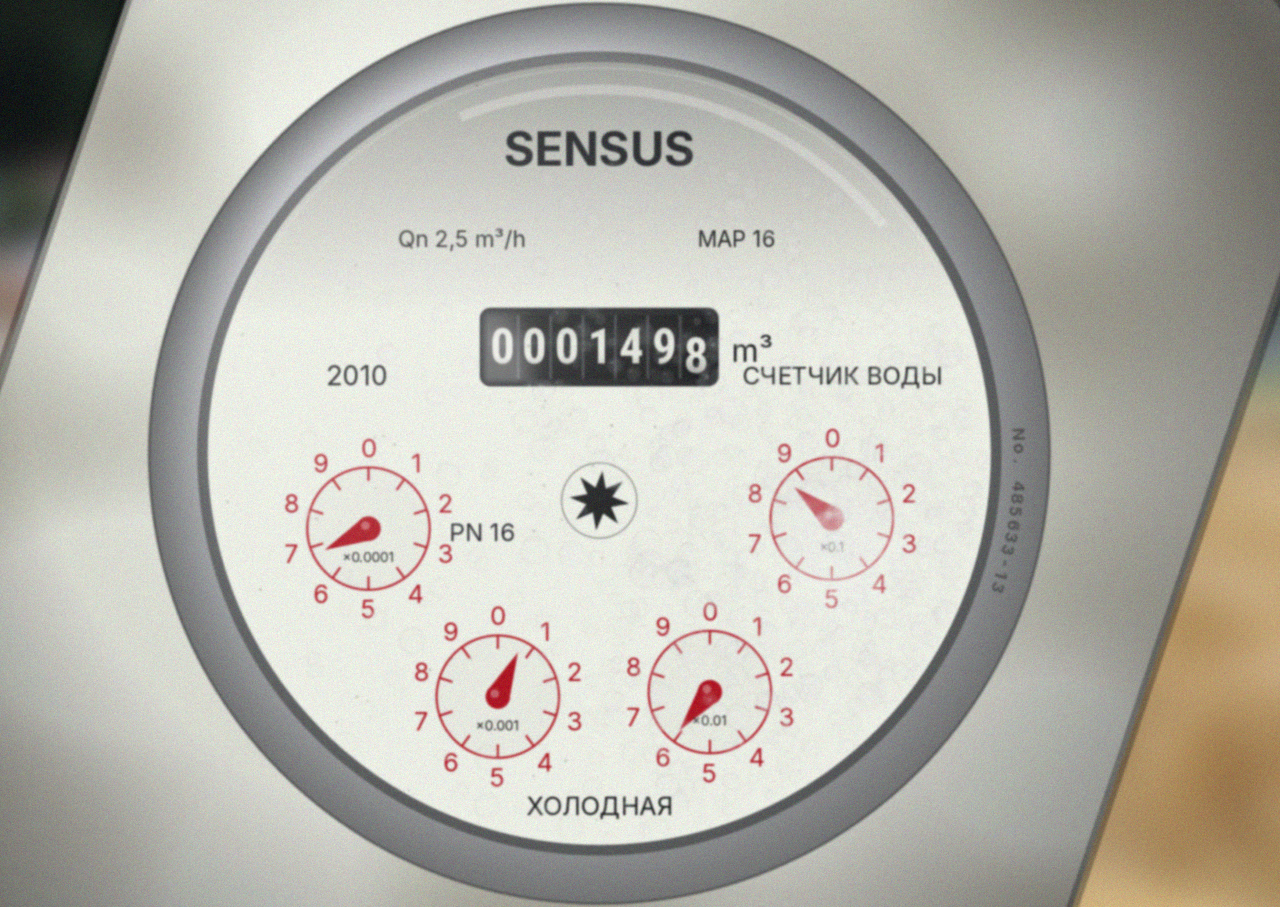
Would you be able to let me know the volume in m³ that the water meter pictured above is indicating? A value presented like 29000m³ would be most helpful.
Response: 1497.8606m³
